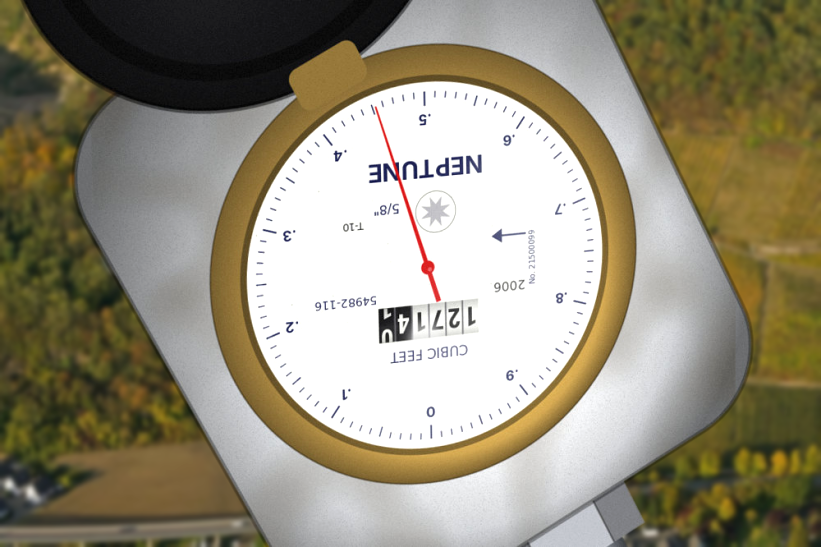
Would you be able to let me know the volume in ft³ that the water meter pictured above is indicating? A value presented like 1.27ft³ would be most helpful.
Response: 127140.45ft³
